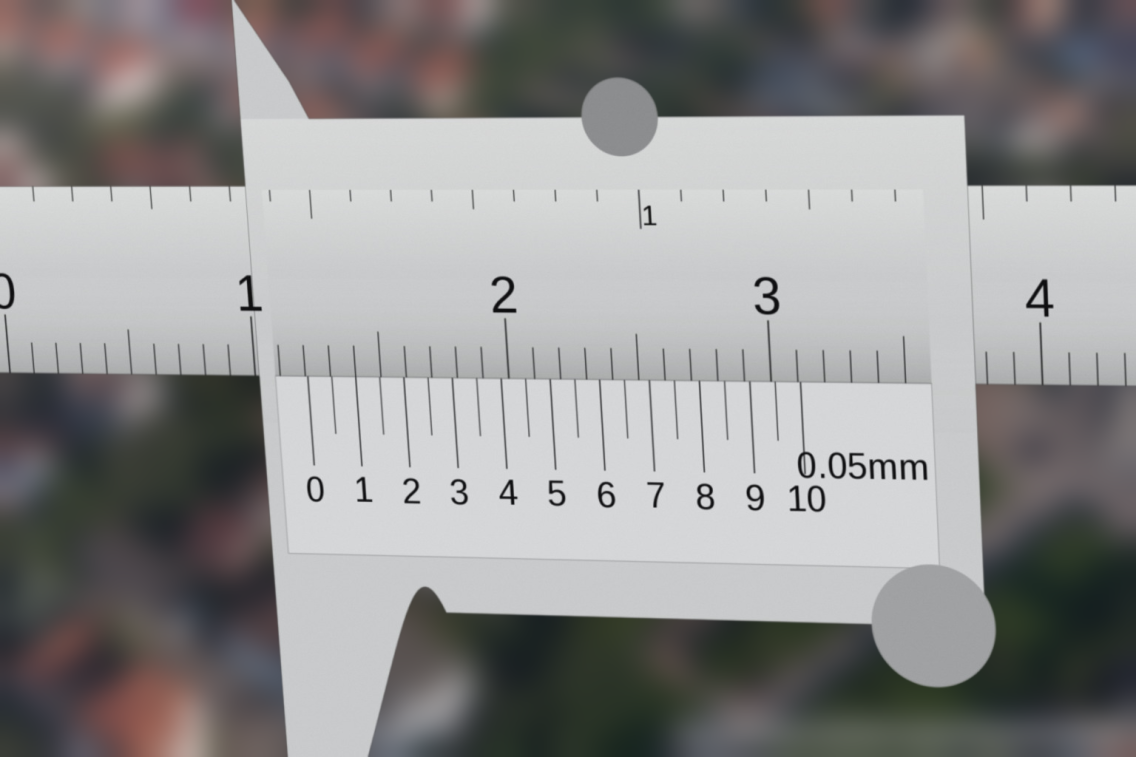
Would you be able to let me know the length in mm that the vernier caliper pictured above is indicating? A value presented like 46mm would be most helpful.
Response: 12.10mm
